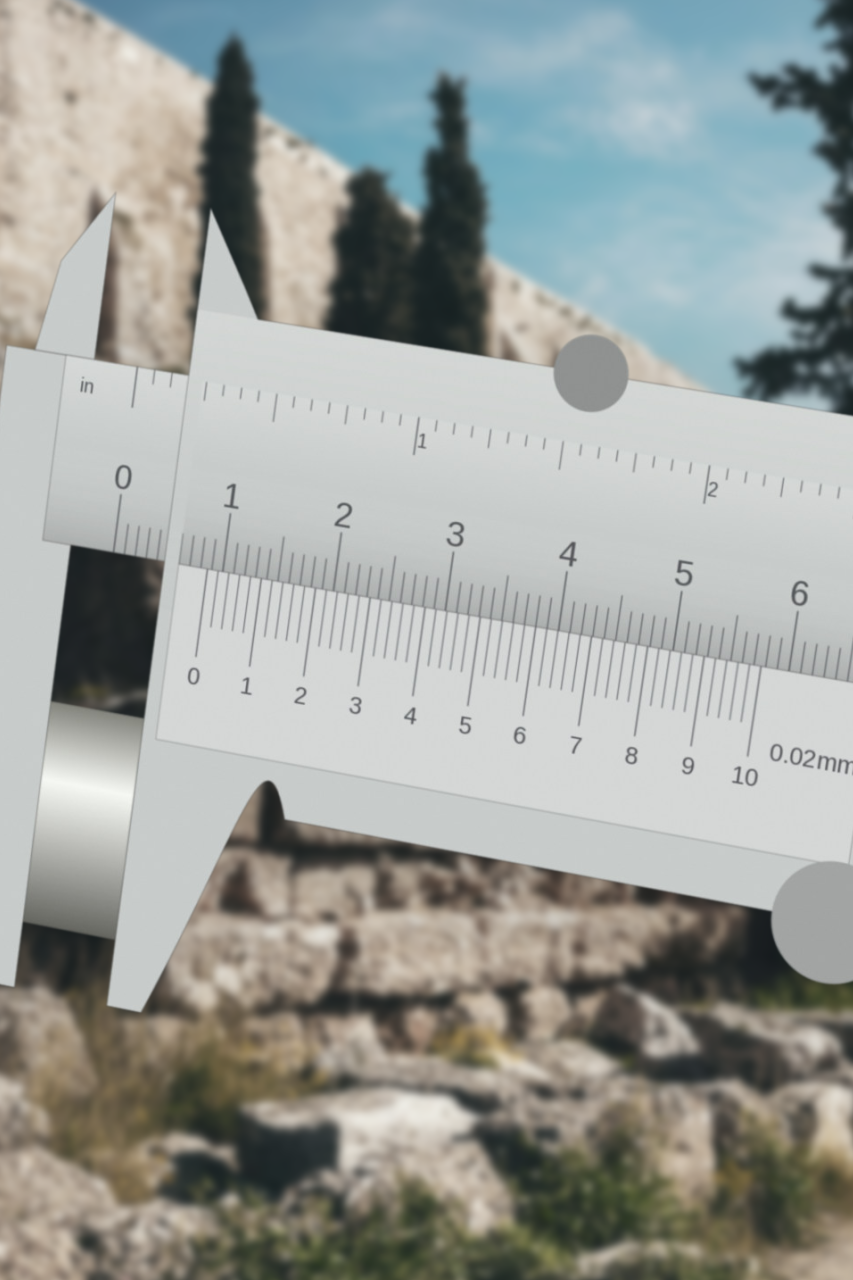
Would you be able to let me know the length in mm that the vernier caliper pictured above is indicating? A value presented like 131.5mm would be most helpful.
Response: 8.6mm
